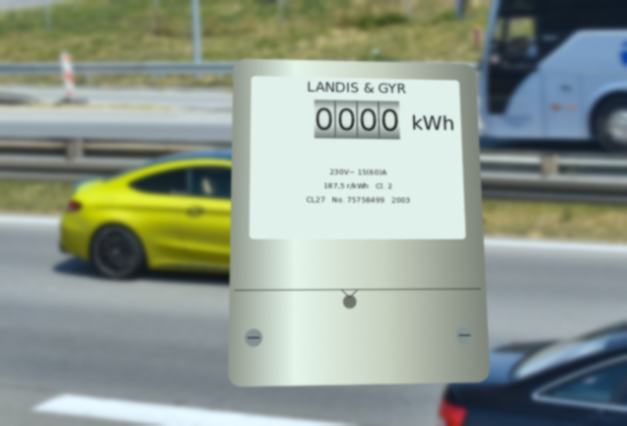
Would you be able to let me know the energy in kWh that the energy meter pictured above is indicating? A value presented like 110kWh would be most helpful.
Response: 0kWh
